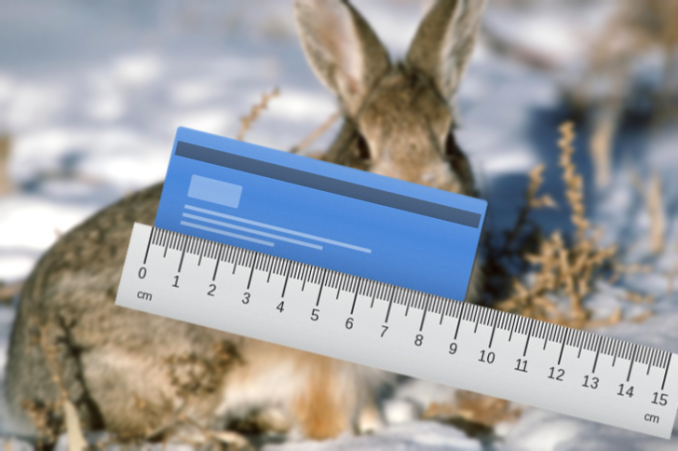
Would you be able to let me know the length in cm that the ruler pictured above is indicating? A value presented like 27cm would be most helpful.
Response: 9cm
